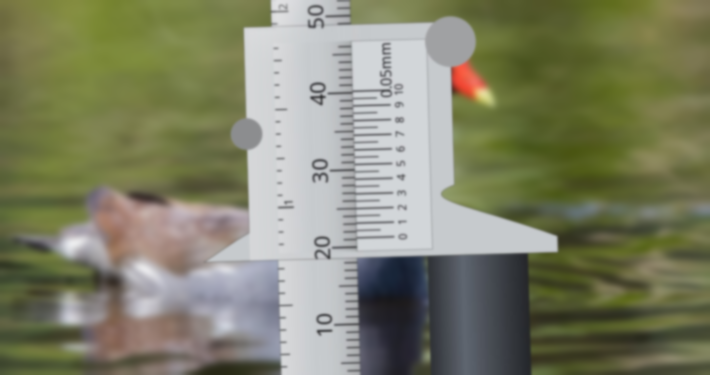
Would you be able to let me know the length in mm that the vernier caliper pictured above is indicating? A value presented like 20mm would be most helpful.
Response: 21.2mm
